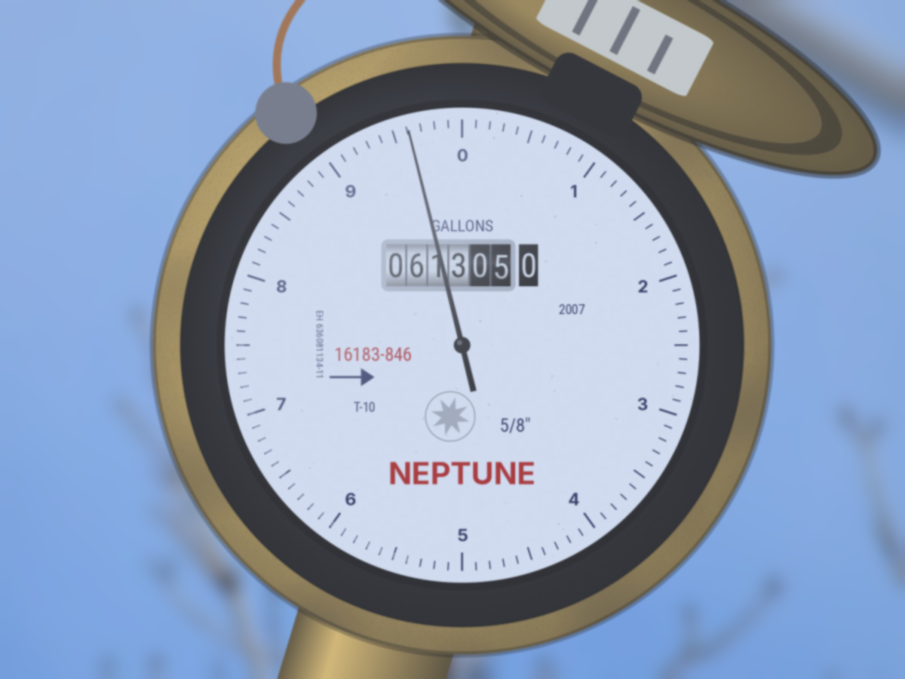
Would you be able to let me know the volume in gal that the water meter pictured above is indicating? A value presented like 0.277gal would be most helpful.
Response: 613049.6gal
